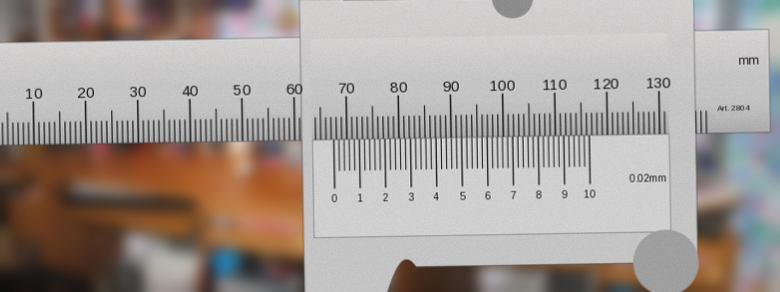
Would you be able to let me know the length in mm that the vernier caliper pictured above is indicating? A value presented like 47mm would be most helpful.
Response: 67.5mm
